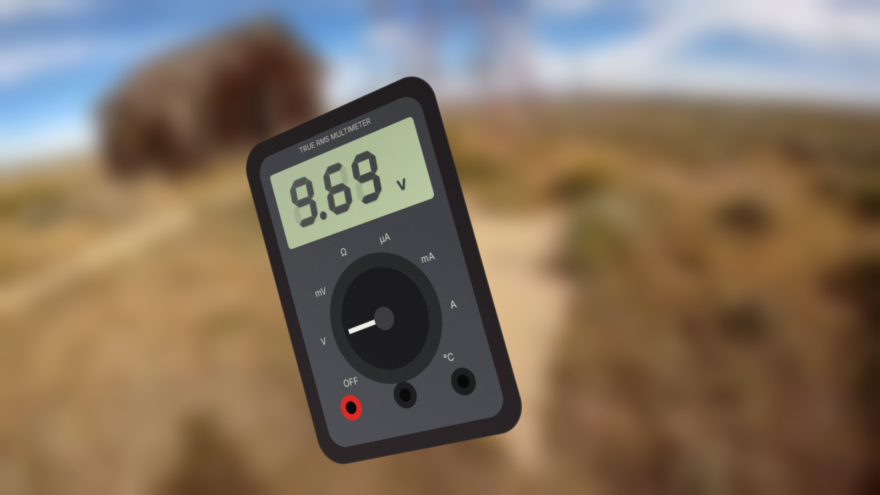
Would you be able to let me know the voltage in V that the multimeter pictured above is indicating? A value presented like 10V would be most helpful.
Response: 9.69V
